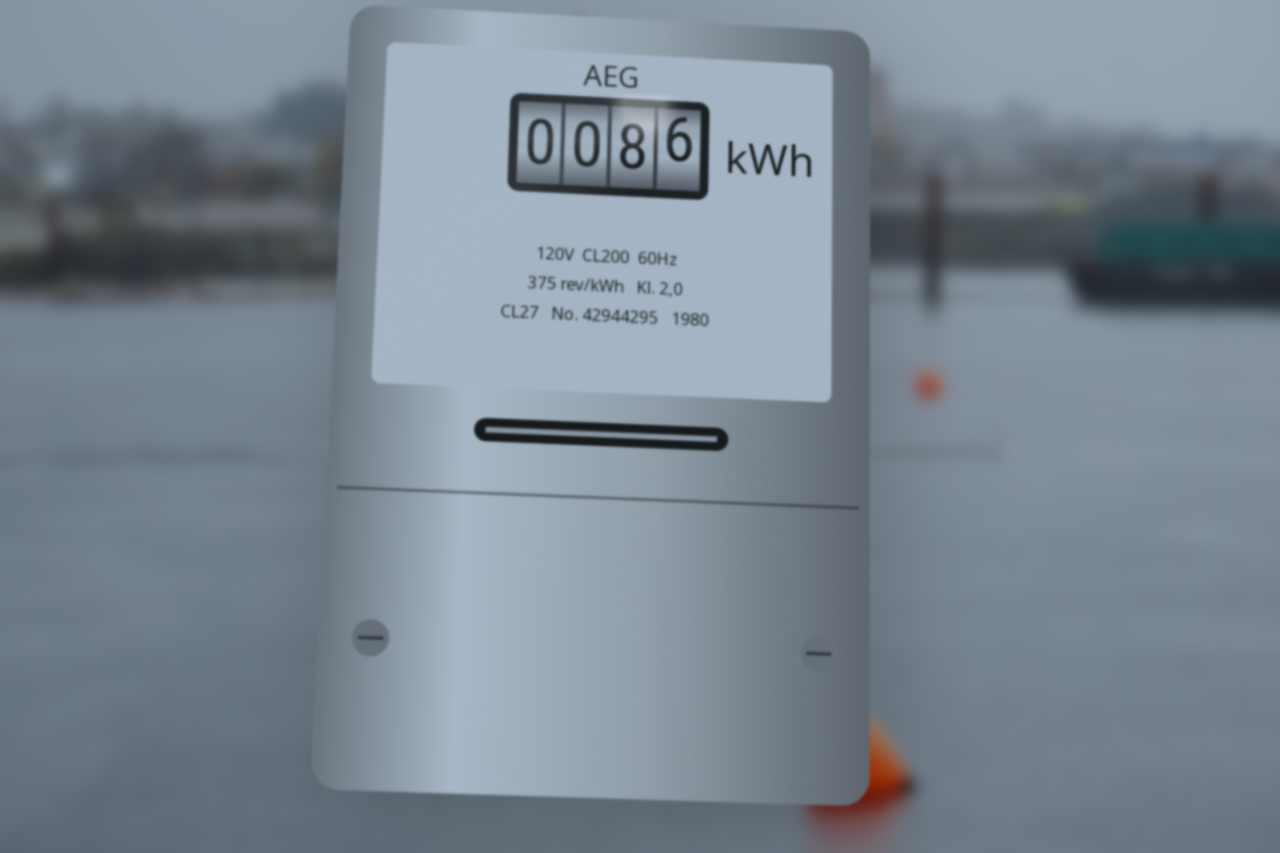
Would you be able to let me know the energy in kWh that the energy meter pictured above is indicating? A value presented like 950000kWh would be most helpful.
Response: 86kWh
